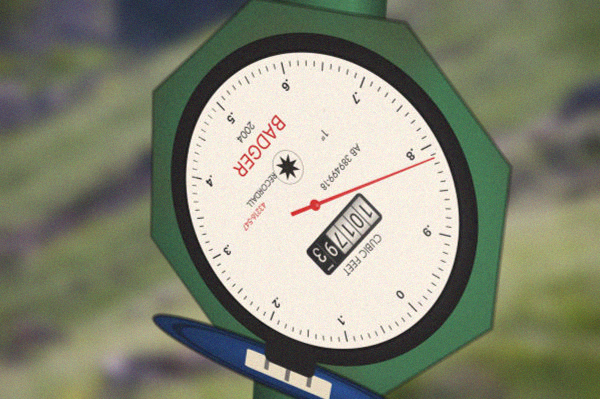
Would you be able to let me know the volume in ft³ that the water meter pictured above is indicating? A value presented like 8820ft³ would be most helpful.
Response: 101792.81ft³
